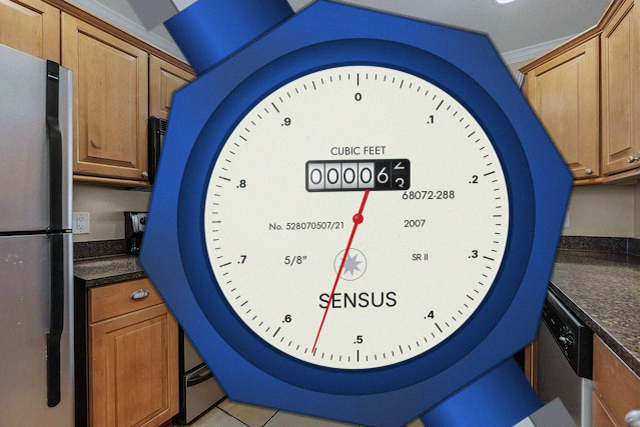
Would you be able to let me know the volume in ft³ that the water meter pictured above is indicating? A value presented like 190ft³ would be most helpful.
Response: 62.55ft³
